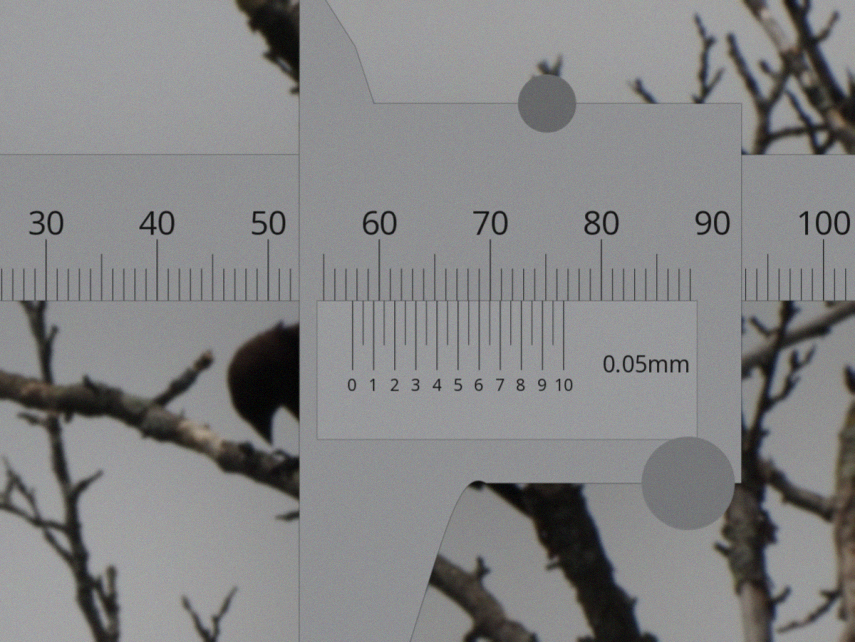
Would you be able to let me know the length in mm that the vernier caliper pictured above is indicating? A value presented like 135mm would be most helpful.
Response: 57.6mm
